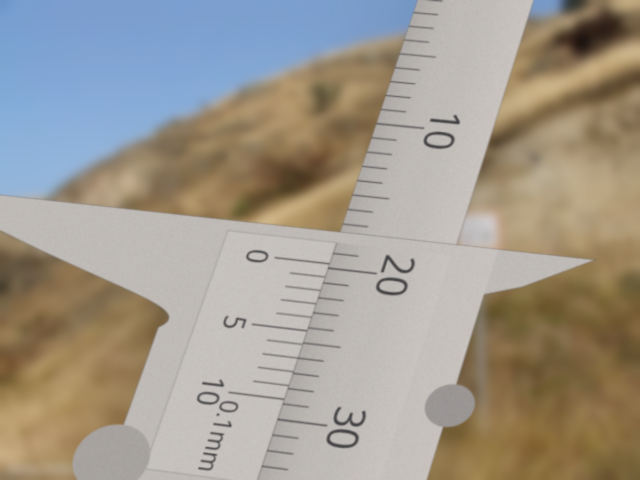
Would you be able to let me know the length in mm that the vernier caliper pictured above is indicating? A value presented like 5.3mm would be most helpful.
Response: 19.7mm
